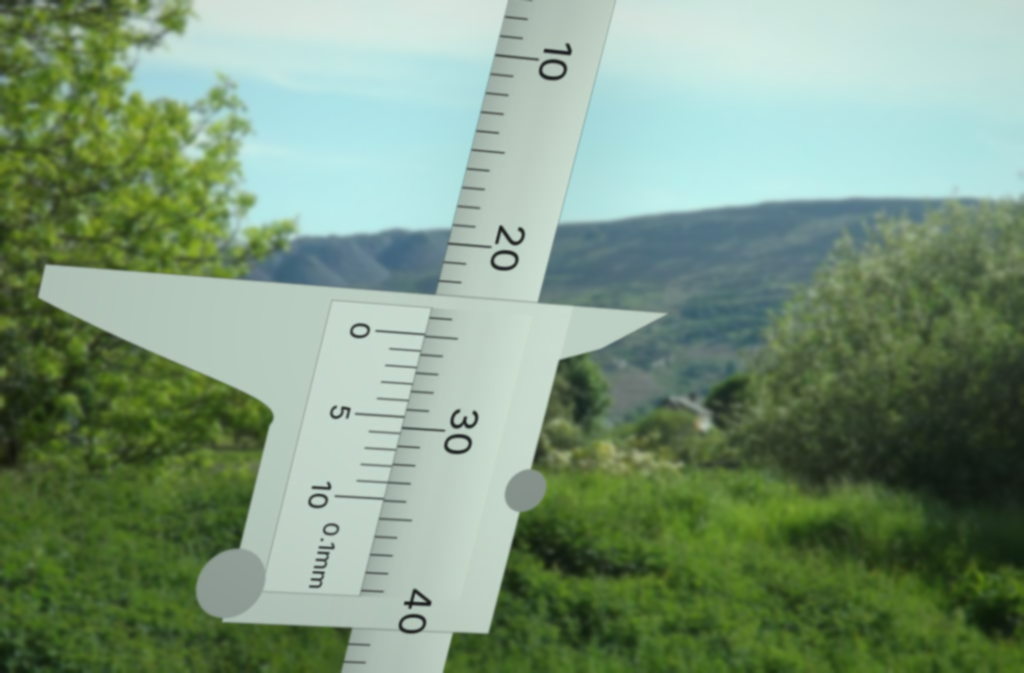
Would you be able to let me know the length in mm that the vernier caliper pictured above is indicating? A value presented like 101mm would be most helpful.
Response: 24.9mm
